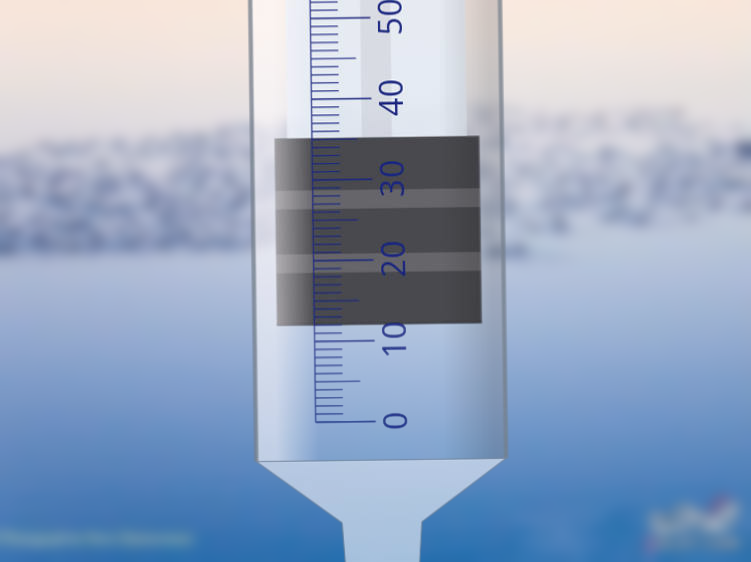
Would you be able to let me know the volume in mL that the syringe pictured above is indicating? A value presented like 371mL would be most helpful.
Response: 12mL
